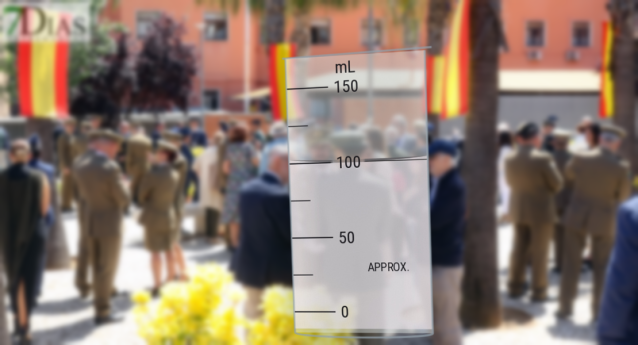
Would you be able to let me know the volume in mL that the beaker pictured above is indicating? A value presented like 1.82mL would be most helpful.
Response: 100mL
